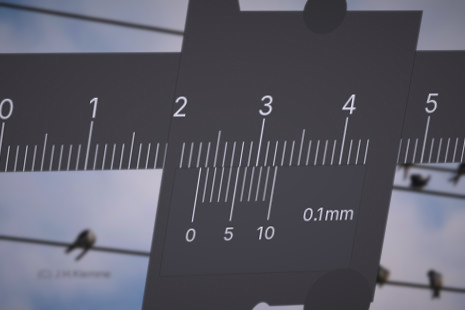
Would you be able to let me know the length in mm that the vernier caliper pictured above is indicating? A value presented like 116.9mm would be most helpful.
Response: 23.4mm
